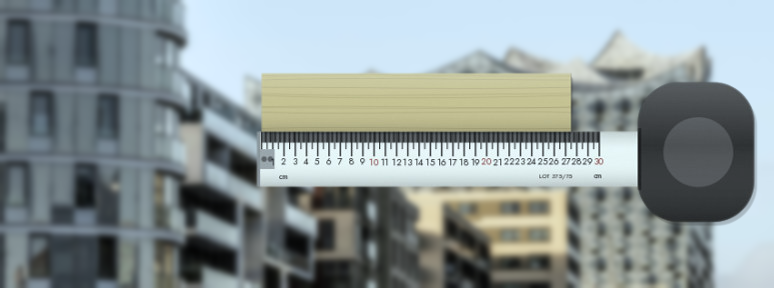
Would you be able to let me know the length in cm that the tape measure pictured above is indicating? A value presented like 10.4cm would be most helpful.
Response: 27.5cm
